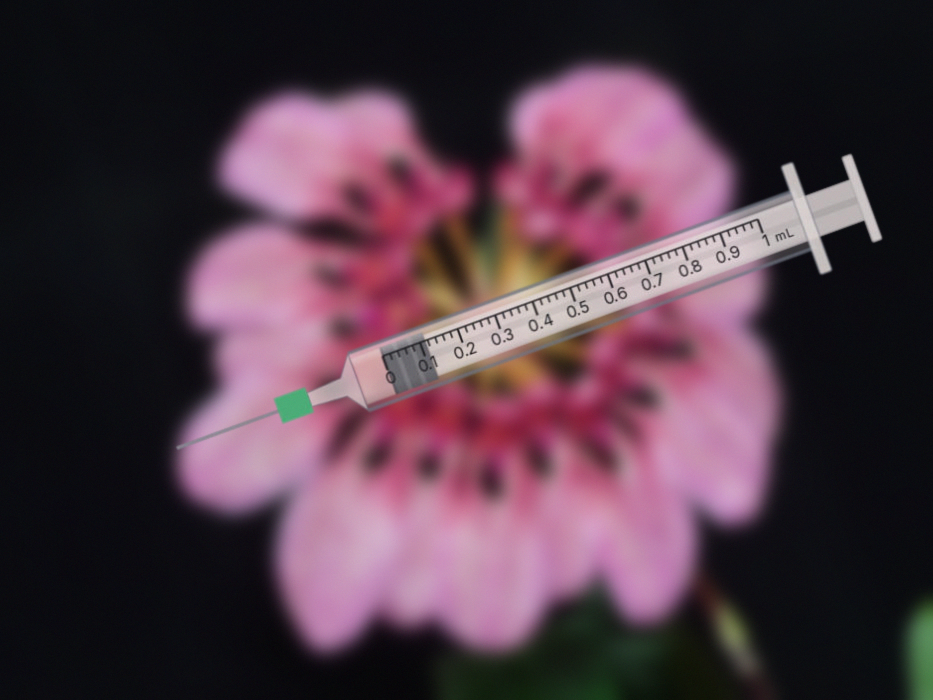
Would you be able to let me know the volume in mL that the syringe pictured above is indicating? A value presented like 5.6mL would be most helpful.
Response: 0mL
